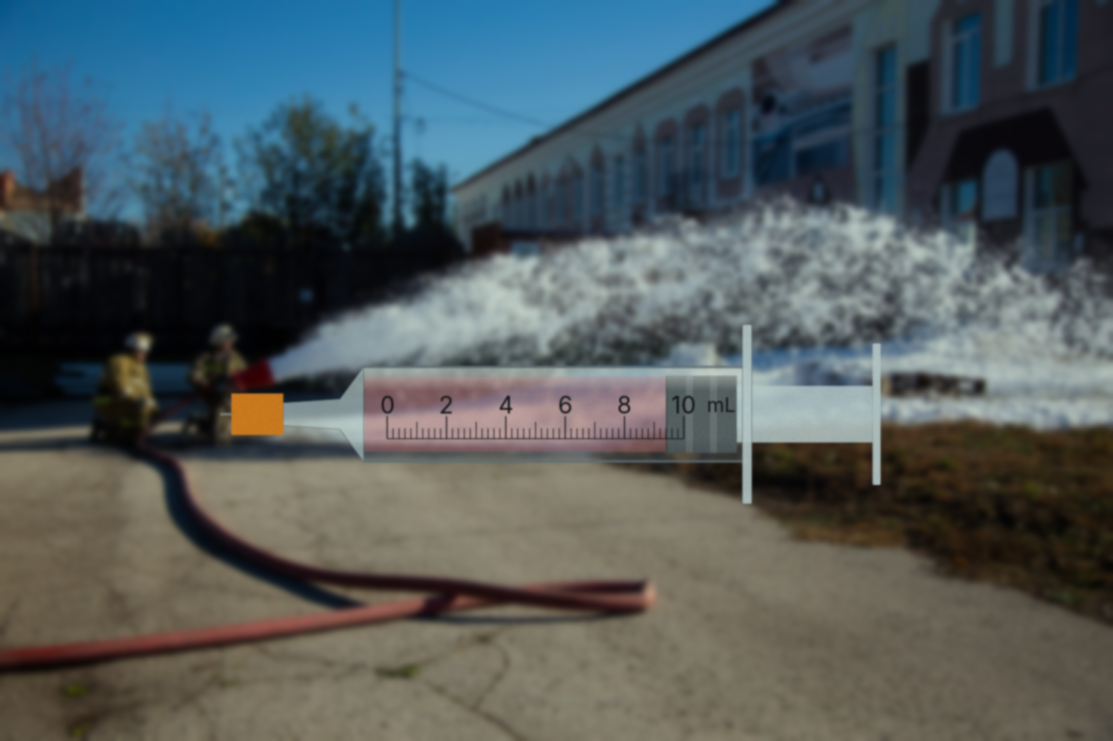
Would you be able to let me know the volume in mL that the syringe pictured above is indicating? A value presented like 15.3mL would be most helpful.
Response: 9.4mL
